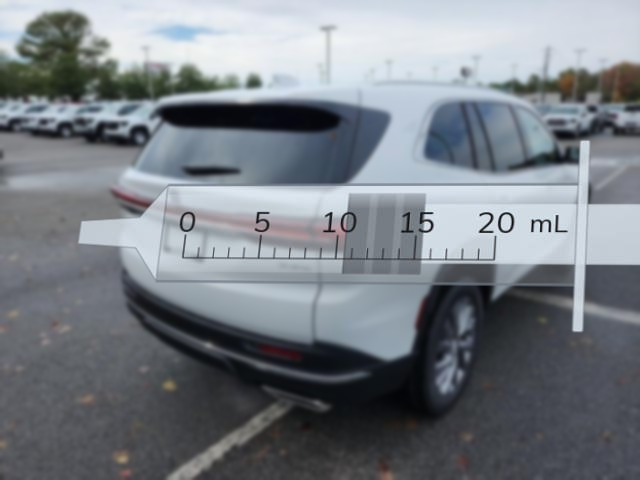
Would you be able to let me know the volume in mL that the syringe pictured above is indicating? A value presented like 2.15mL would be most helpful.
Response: 10.5mL
